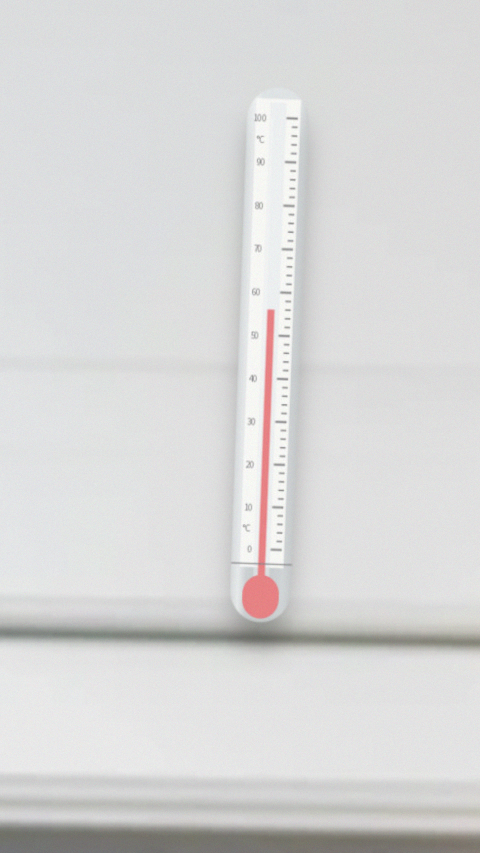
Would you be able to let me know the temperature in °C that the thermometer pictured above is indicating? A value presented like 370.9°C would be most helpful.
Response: 56°C
